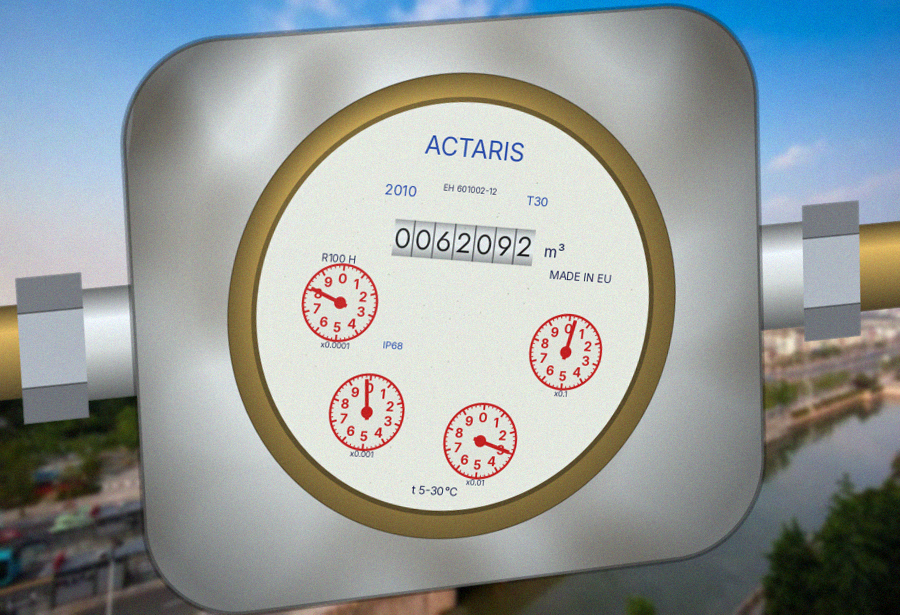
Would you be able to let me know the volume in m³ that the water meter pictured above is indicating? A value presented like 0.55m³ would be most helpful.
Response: 62092.0298m³
